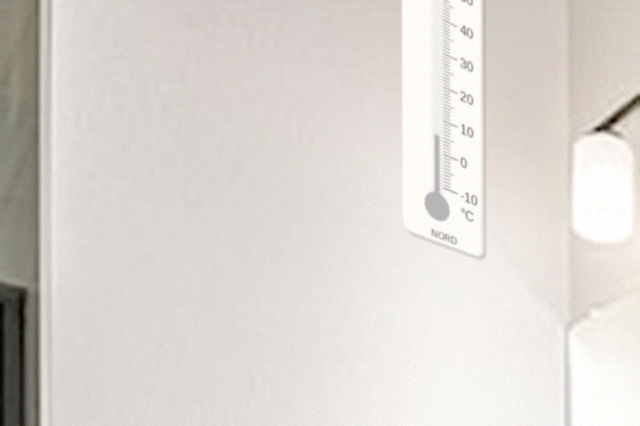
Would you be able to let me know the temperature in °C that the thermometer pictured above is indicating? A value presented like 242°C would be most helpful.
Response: 5°C
